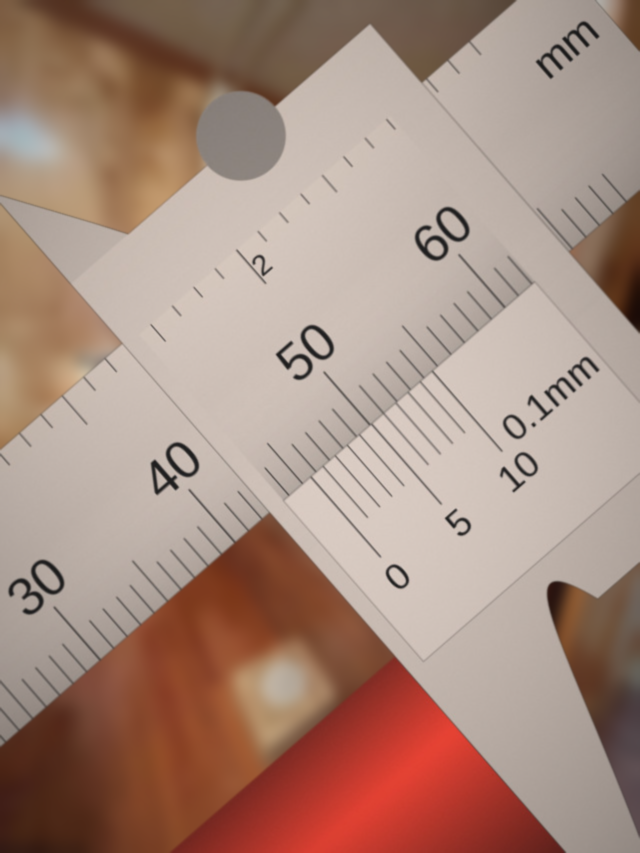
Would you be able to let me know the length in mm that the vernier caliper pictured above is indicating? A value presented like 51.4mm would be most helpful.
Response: 45.6mm
